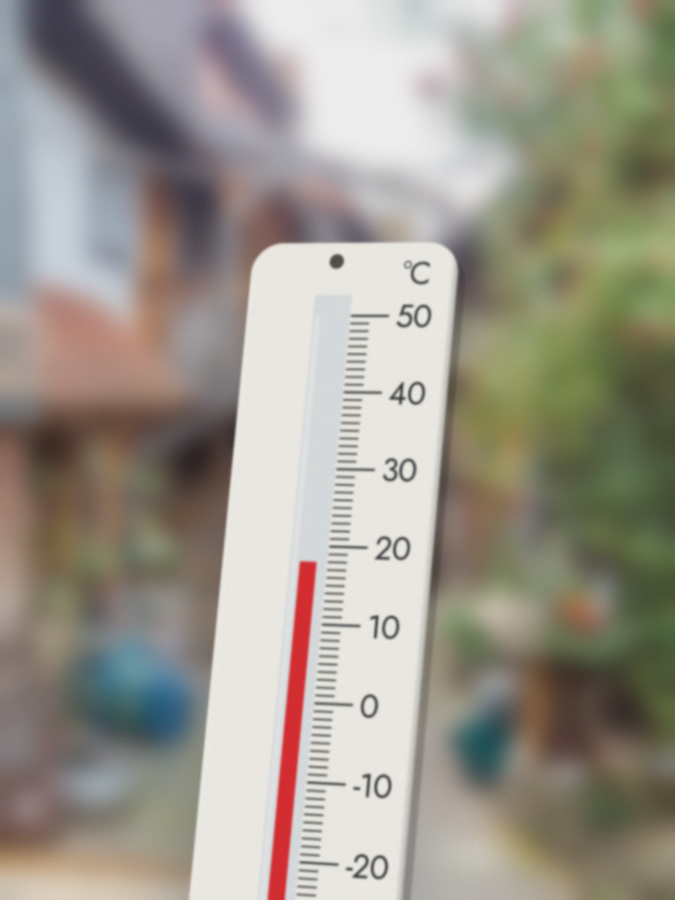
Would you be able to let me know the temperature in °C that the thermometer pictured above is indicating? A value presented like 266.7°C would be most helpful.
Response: 18°C
